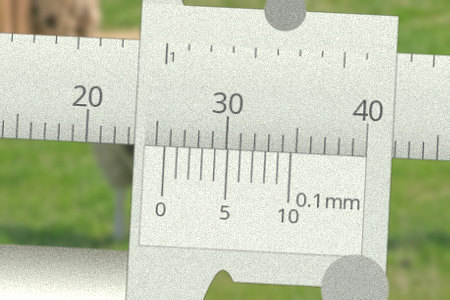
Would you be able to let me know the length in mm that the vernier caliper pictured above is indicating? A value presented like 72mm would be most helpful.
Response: 25.6mm
